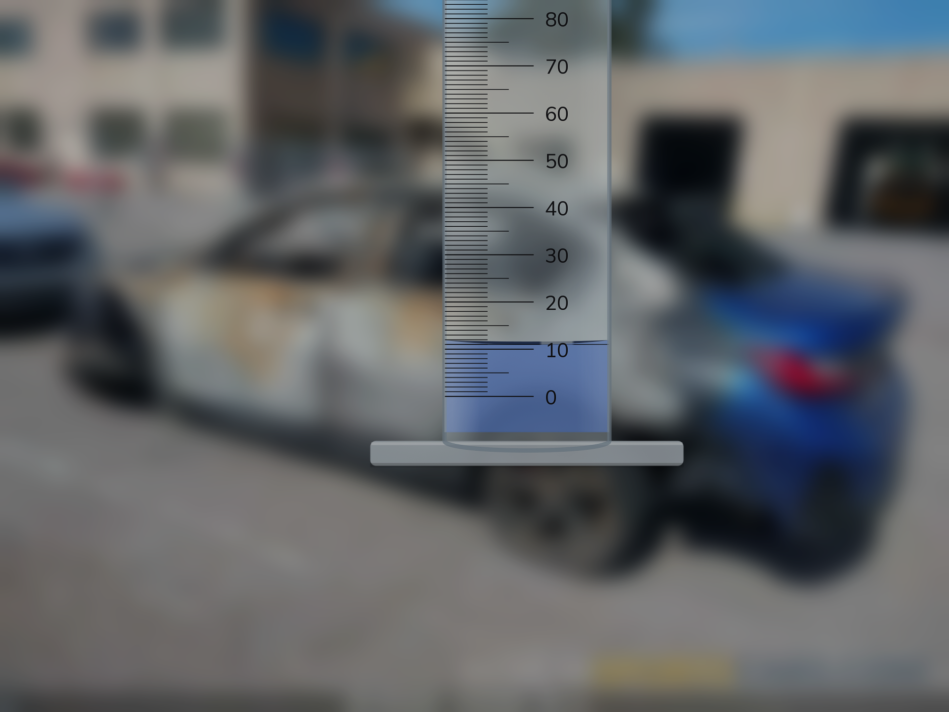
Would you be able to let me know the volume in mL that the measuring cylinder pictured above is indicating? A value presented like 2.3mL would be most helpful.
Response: 11mL
